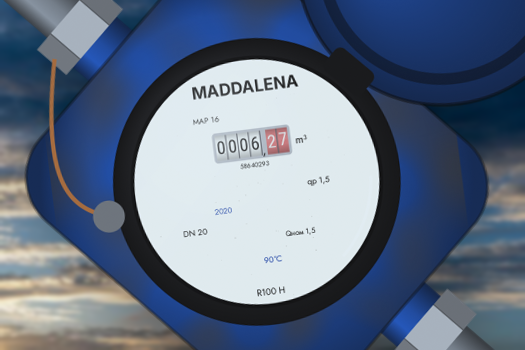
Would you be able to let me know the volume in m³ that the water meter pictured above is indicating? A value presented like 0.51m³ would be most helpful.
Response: 6.27m³
